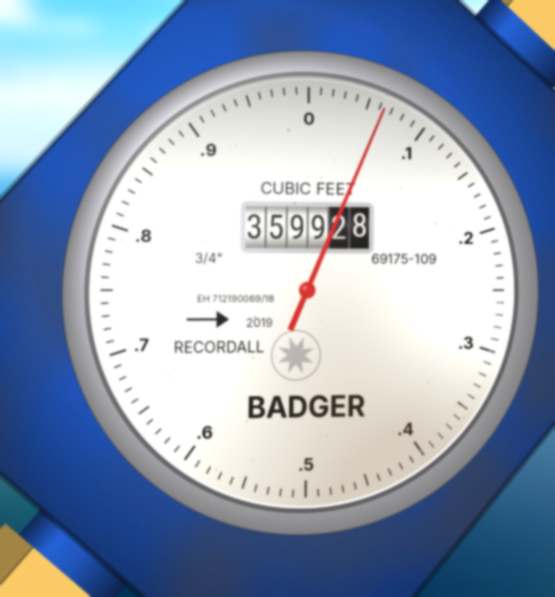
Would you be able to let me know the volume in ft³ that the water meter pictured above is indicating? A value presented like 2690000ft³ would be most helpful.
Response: 359928.06ft³
